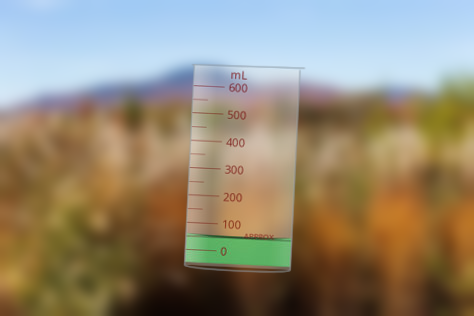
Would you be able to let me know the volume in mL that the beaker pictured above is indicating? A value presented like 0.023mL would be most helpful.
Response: 50mL
